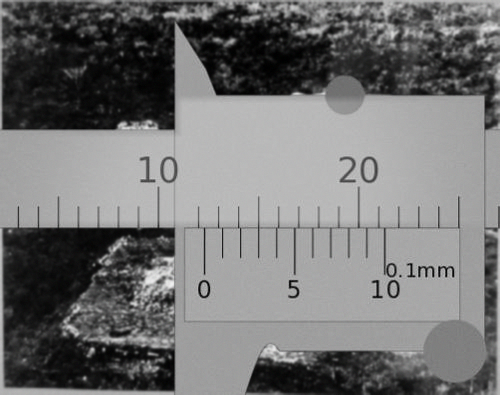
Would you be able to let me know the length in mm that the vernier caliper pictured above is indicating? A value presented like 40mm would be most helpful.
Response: 12.3mm
